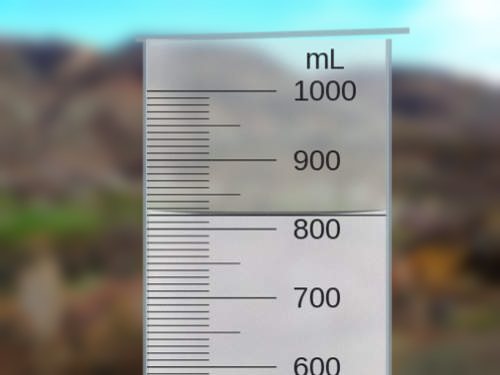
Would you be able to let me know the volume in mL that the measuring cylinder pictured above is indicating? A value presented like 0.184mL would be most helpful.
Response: 820mL
